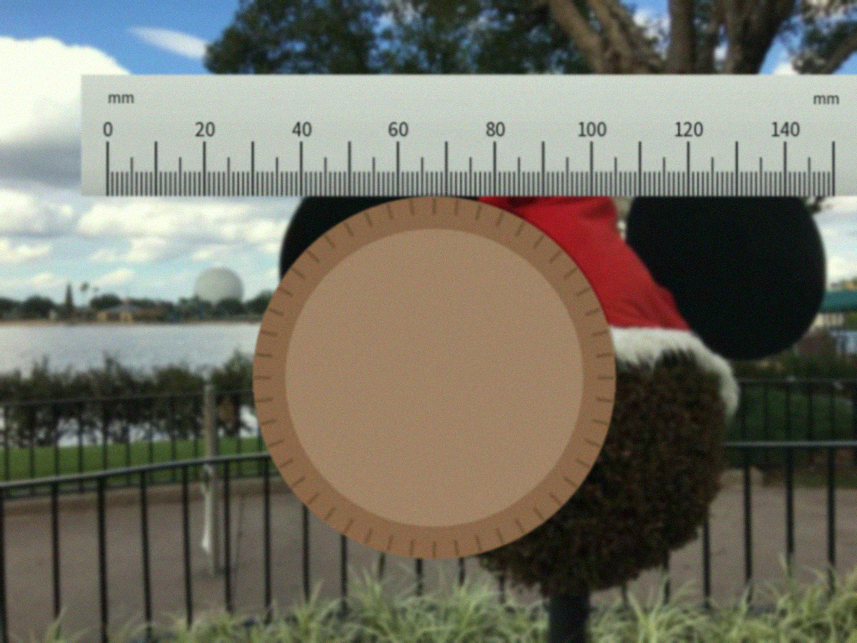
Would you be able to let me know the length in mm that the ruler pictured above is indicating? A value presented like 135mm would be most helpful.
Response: 75mm
